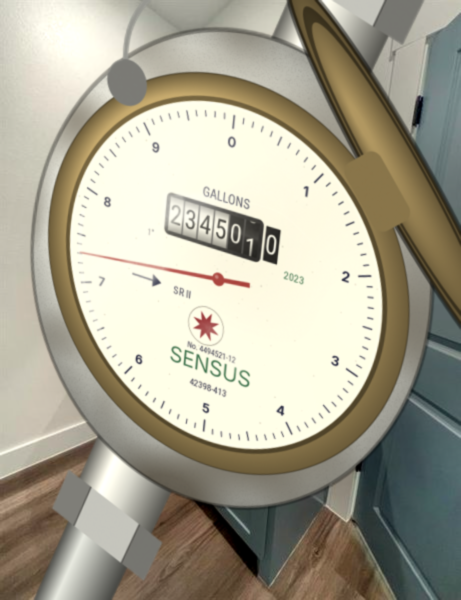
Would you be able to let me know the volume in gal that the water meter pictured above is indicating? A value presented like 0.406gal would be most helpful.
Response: 2345007.3gal
